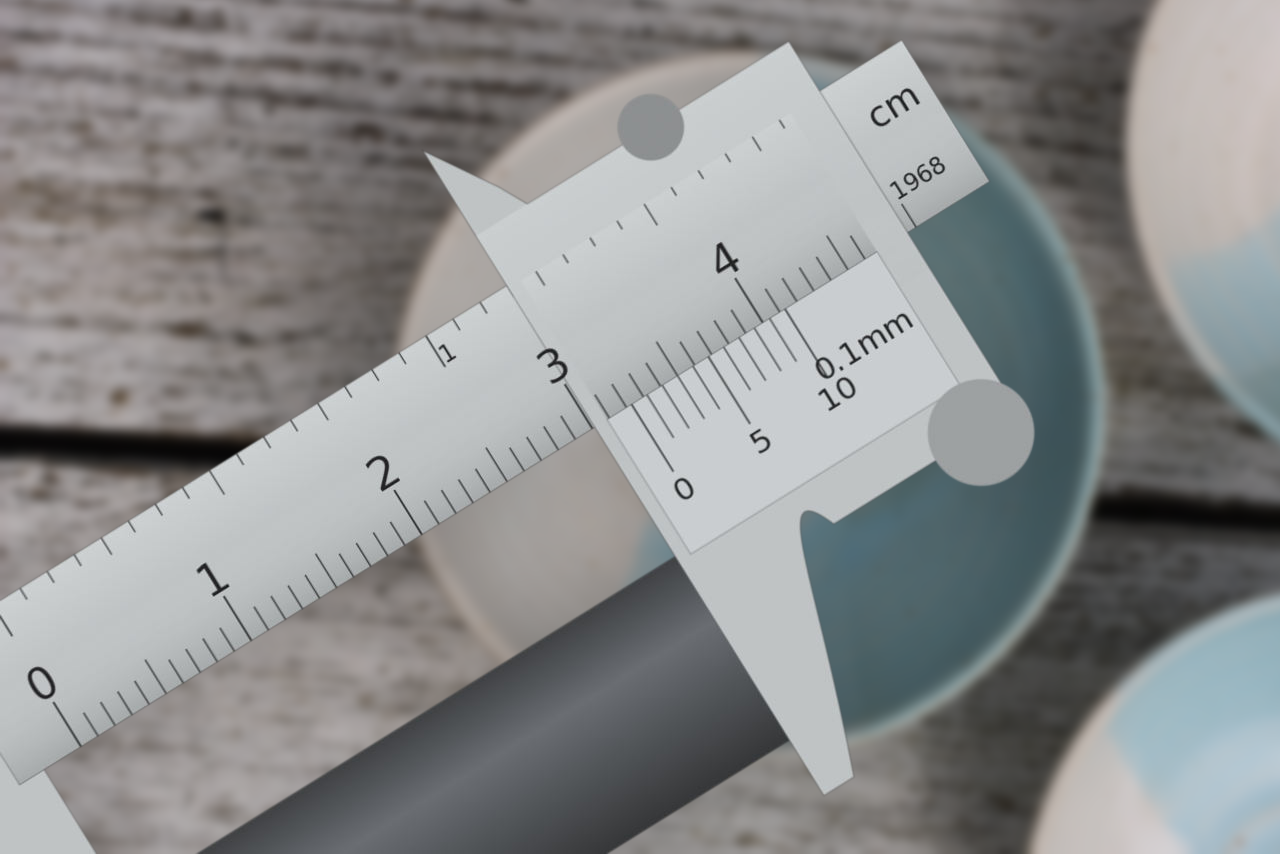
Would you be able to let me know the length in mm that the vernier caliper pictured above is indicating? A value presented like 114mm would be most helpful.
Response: 32.3mm
